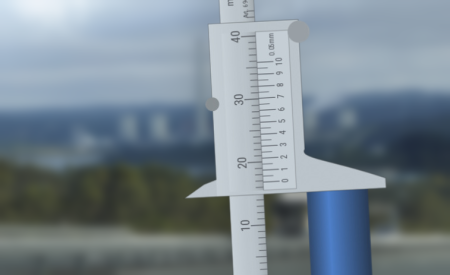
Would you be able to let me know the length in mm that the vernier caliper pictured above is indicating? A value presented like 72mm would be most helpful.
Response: 16.8mm
